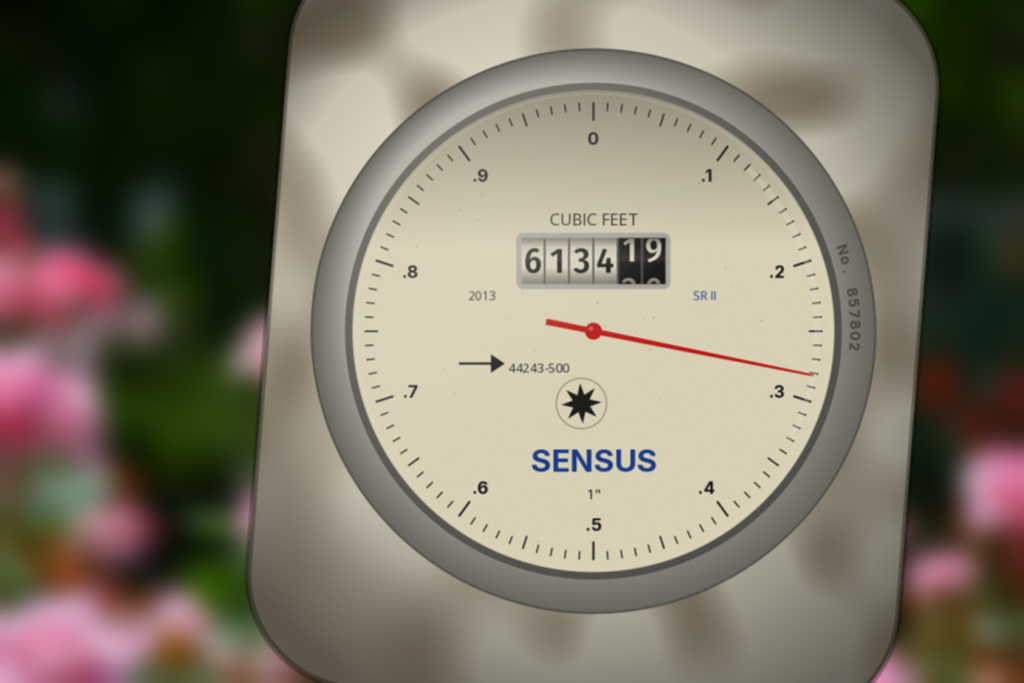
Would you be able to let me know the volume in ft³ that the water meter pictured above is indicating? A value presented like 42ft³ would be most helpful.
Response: 613419.28ft³
